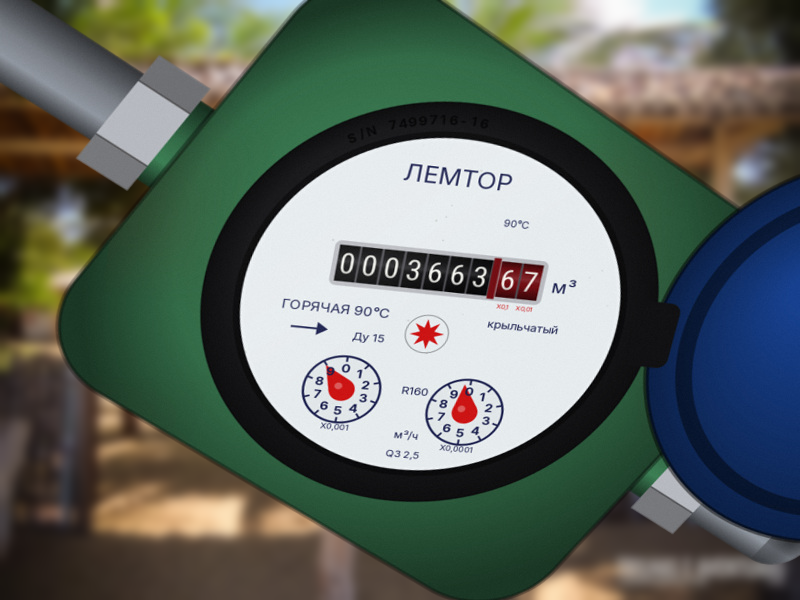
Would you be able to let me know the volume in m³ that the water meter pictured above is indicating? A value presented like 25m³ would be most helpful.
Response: 3663.6789m³
